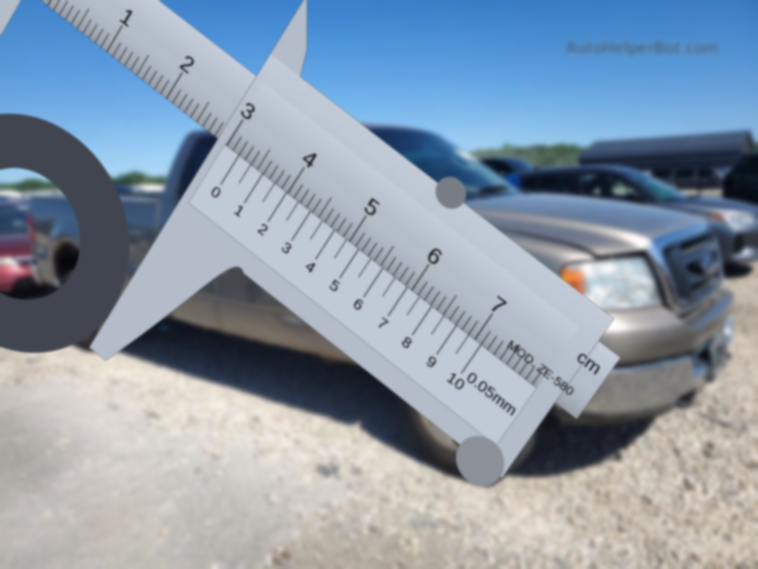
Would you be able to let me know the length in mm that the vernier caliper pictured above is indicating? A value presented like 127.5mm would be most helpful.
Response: 32.0mm
